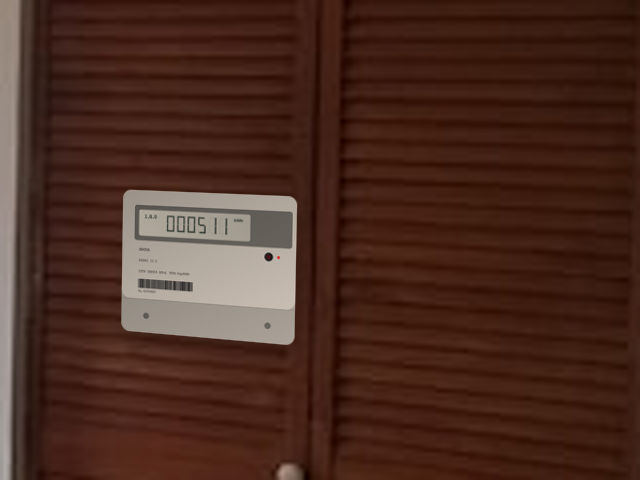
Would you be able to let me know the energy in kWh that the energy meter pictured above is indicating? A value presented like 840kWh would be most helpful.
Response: 511kWh
